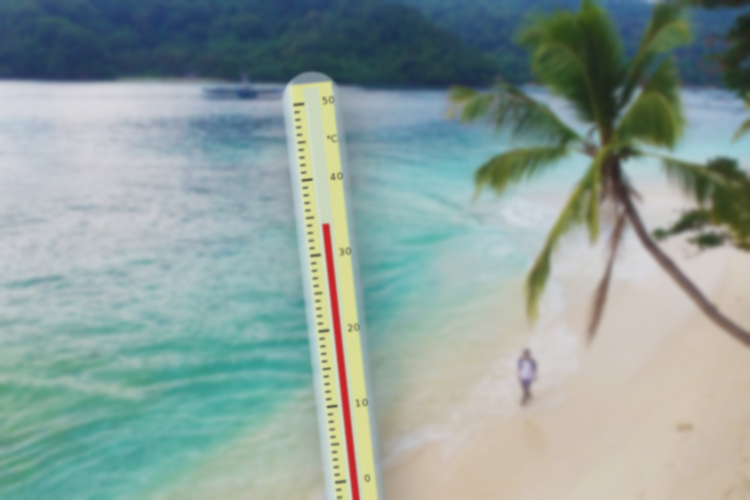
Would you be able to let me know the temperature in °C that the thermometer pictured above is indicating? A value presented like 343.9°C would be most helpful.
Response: 34°C
